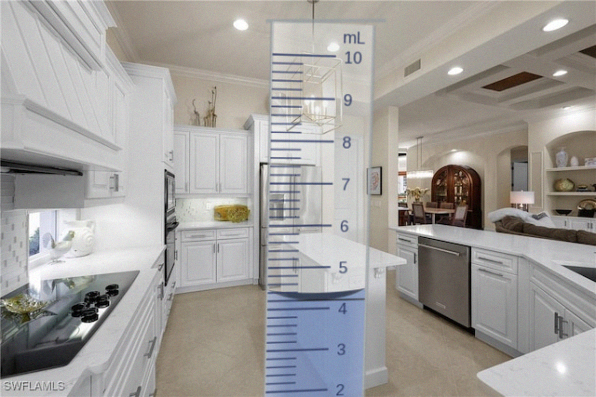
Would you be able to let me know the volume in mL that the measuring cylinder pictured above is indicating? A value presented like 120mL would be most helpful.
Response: 4.2mL
